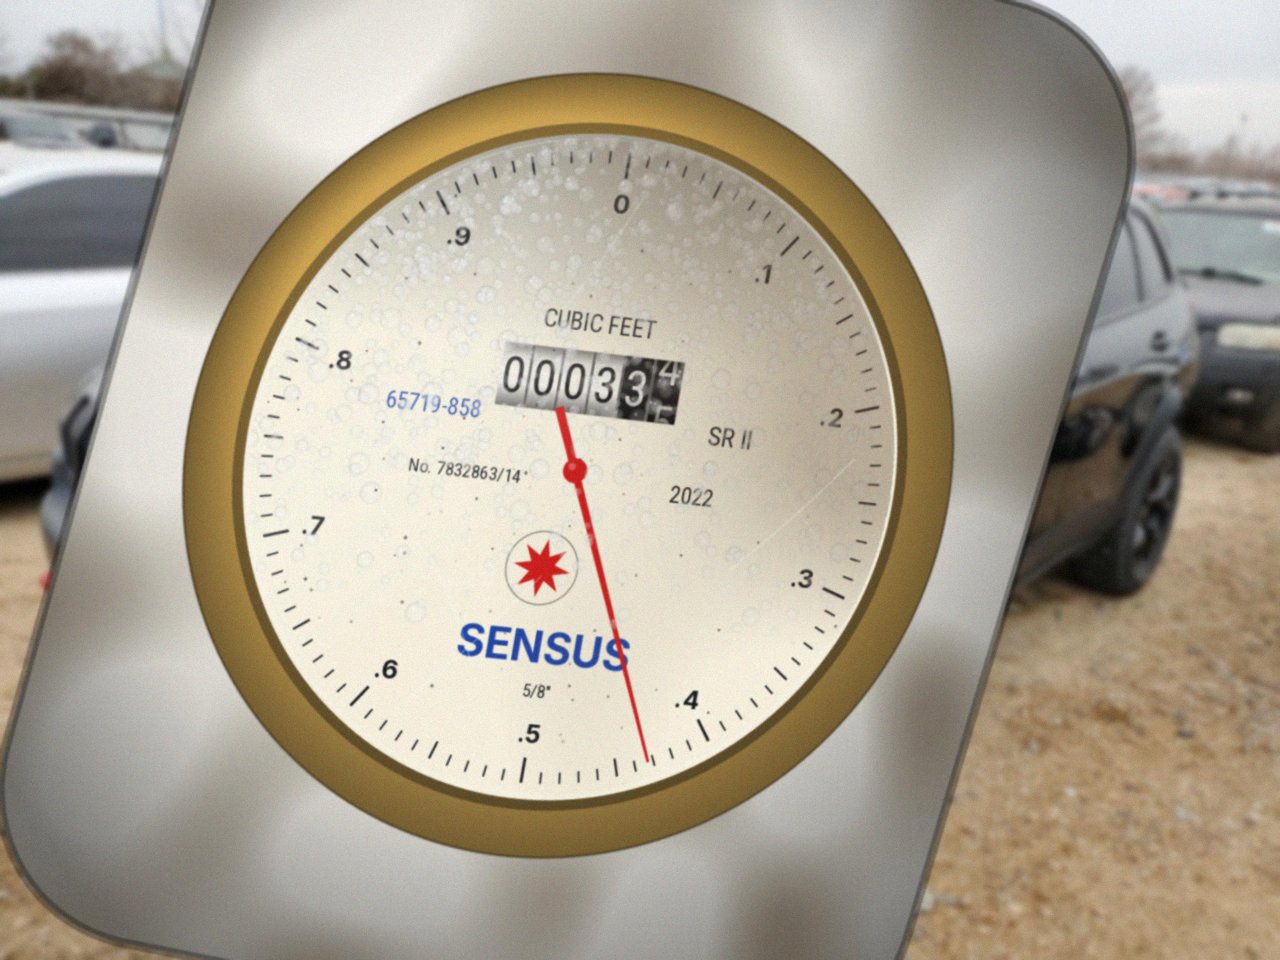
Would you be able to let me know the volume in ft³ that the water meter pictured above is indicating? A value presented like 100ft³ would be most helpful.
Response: 334.43ft³
